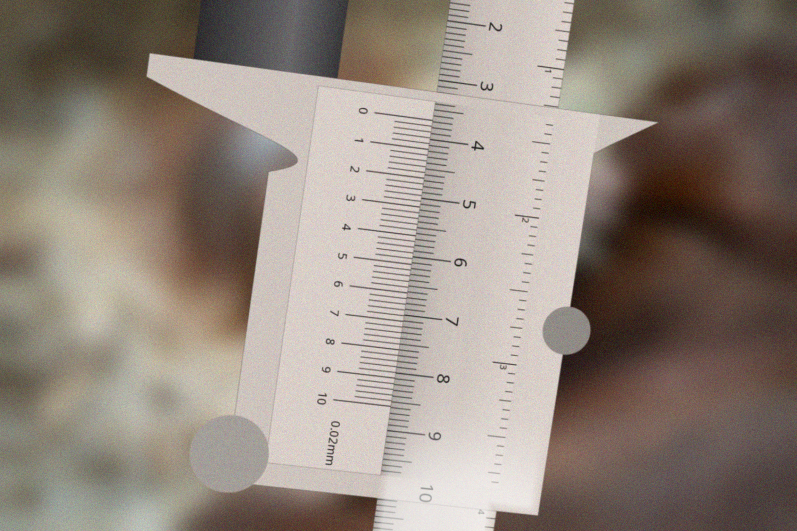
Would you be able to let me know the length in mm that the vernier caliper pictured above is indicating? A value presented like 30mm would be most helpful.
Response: 36.8mm
